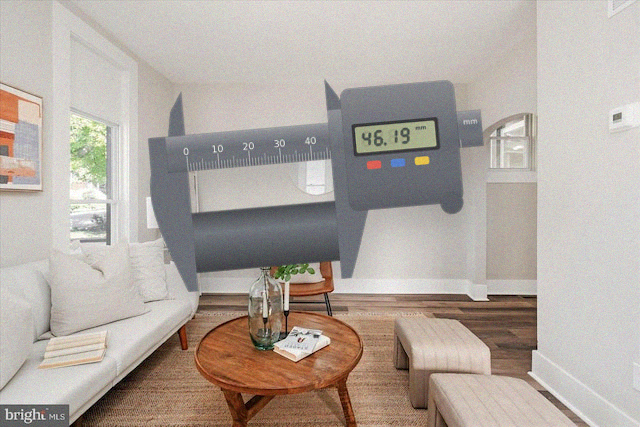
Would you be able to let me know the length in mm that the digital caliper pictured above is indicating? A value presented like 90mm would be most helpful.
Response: 46.19mm
